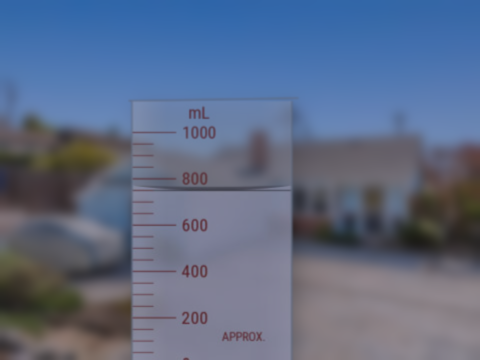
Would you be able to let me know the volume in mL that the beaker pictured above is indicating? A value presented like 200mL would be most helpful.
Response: 750mL
